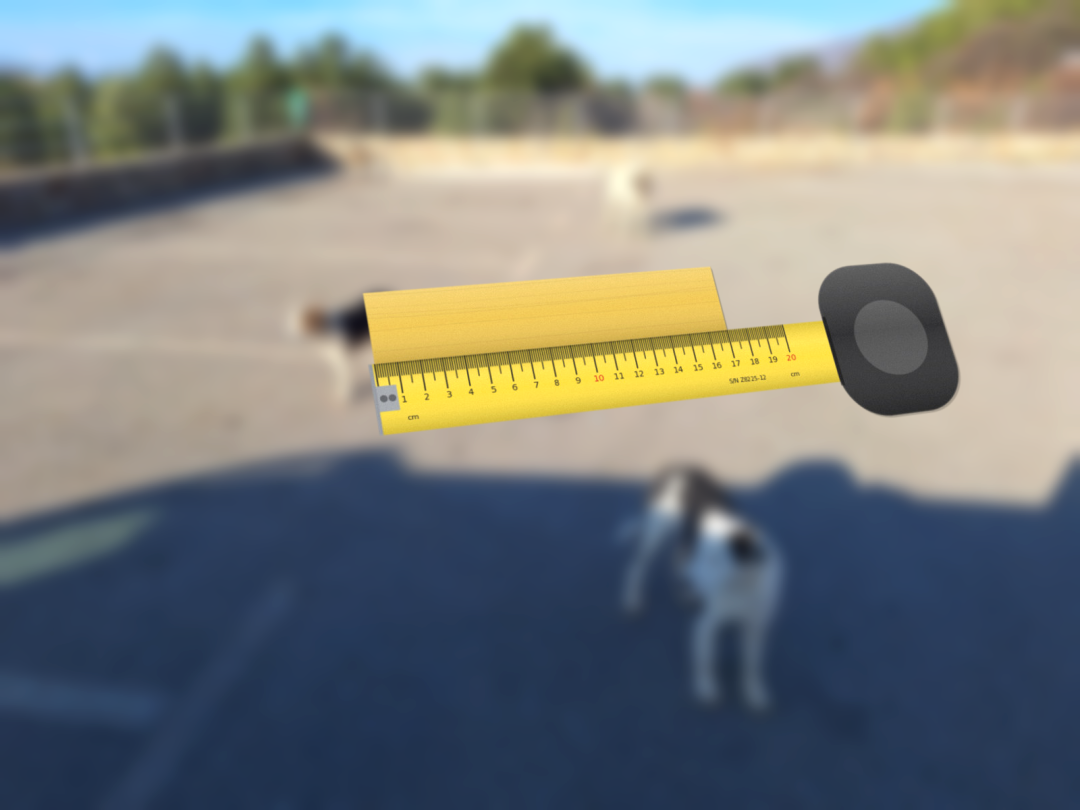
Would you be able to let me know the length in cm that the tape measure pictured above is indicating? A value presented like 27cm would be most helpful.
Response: 17cm
